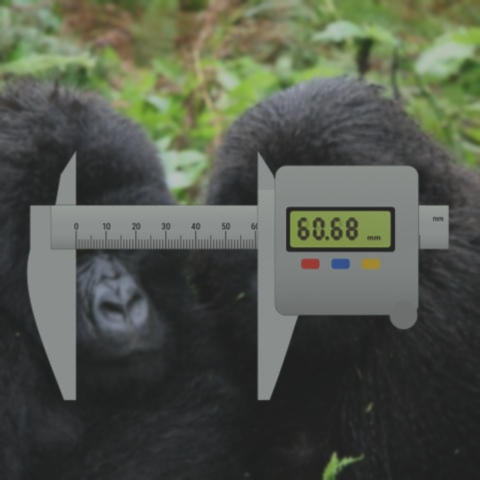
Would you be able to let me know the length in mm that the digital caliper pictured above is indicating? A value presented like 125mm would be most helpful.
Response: 60.68mm
